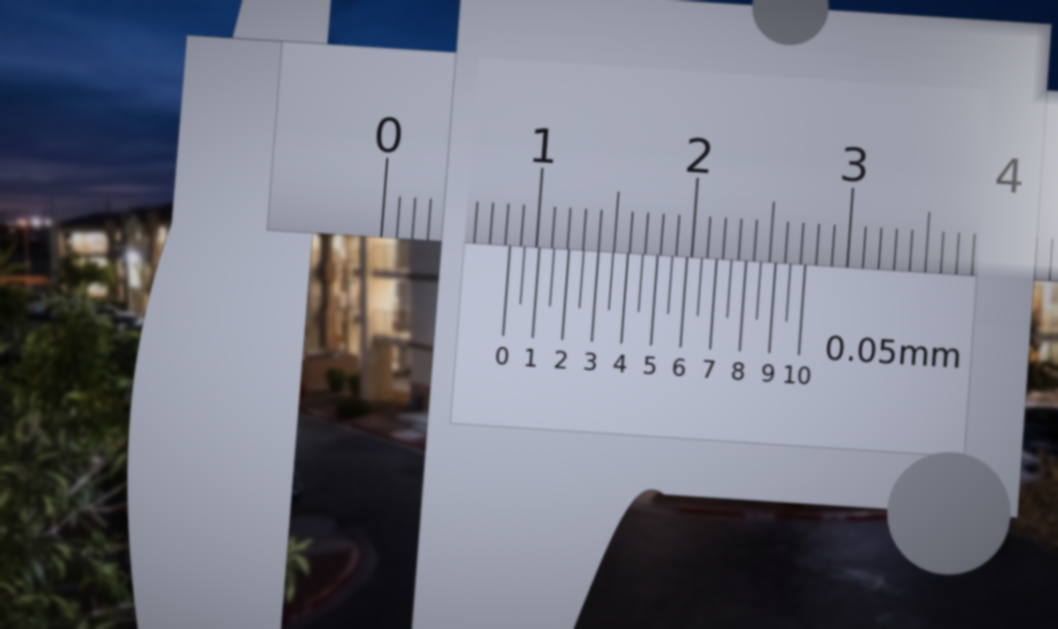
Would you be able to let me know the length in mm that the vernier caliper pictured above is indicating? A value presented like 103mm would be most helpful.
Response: 8.3mm
